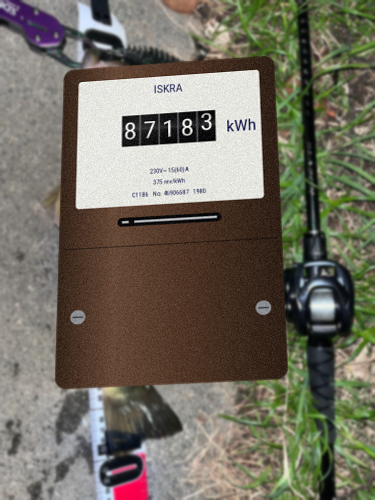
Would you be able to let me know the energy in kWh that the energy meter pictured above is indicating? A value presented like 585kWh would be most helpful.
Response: 87183kWh
